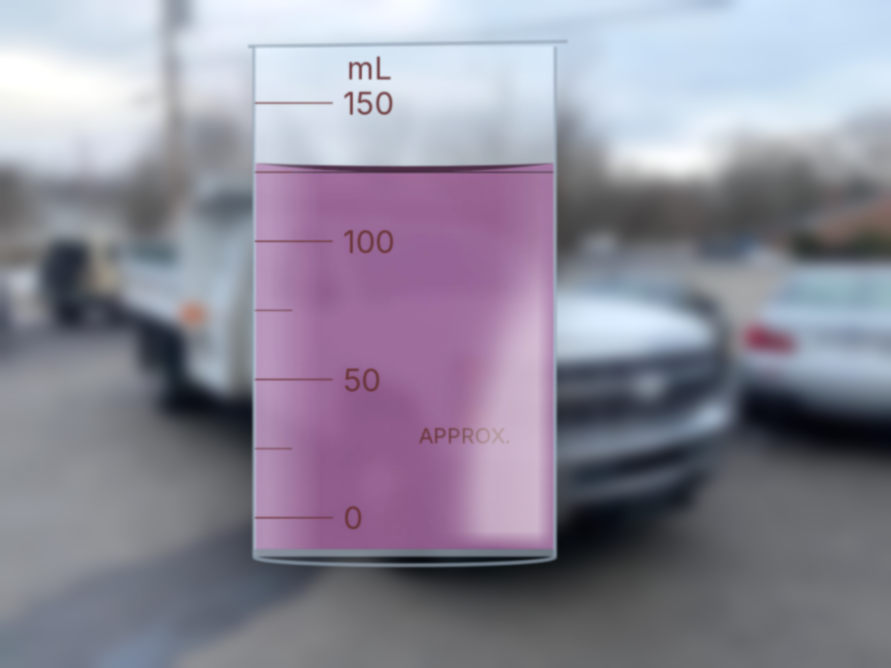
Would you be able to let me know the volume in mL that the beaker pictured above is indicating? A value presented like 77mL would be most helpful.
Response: 125mL
